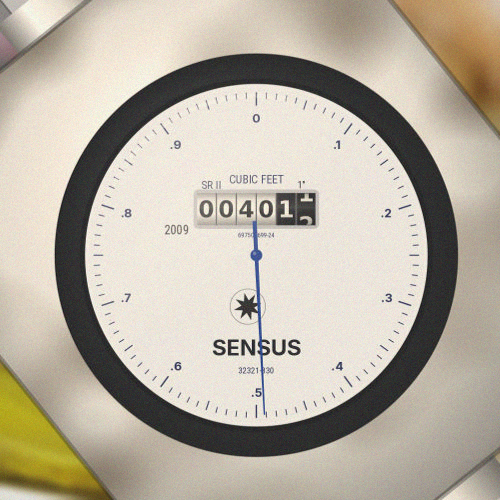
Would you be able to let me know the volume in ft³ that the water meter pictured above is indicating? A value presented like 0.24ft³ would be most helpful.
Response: 4011.49ft³
